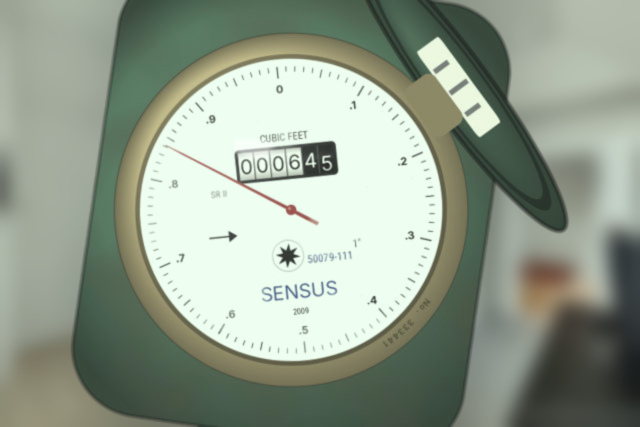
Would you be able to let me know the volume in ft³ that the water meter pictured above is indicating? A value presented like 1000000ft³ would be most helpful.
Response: 644.84ft³
